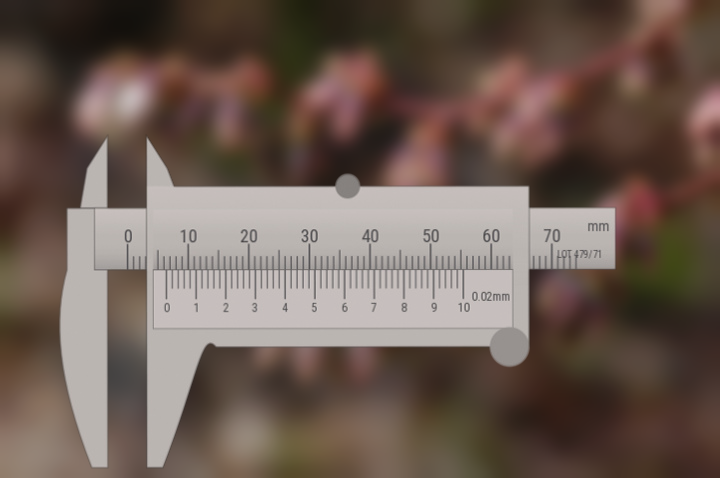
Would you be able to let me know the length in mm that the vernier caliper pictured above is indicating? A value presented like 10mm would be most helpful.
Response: 6.4mm
